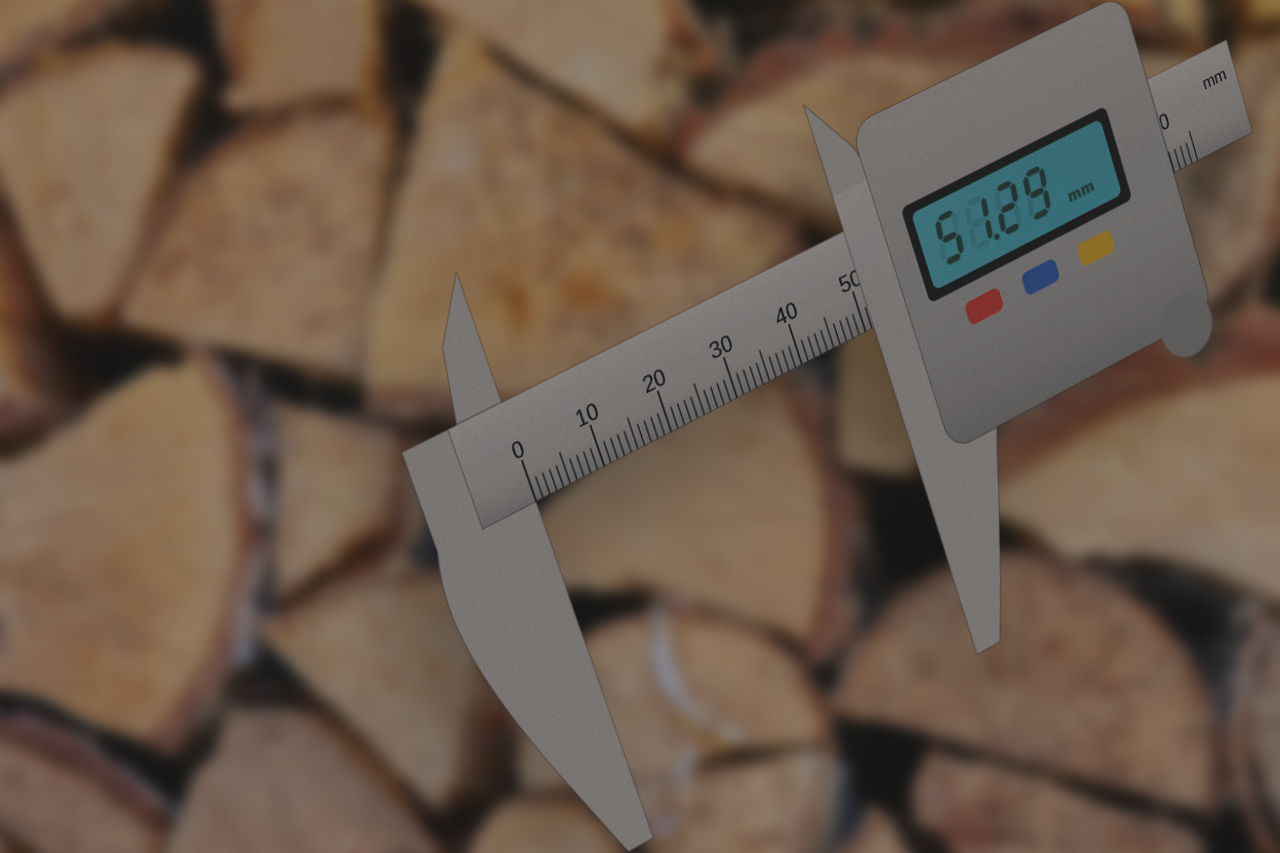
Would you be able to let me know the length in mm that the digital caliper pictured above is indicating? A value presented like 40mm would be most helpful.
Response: 51.29mm
